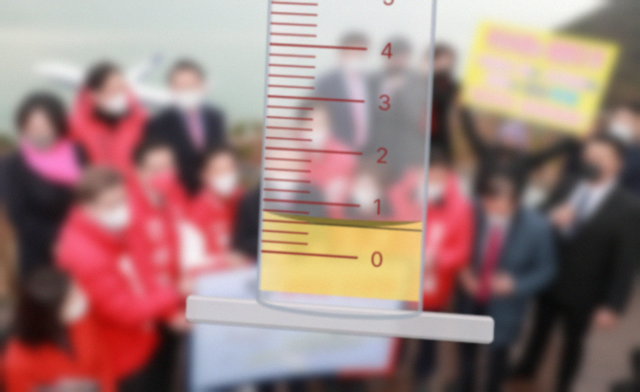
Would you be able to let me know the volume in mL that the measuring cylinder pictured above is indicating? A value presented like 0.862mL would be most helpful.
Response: 0.6mL
